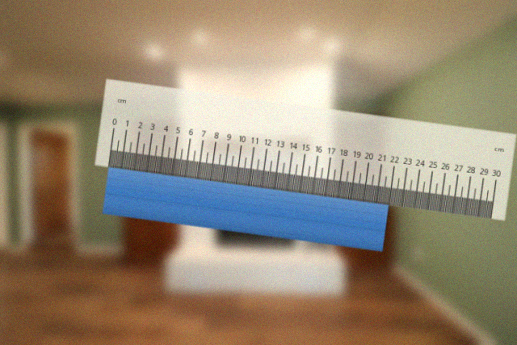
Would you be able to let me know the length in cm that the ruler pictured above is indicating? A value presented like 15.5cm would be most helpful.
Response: 22cm
